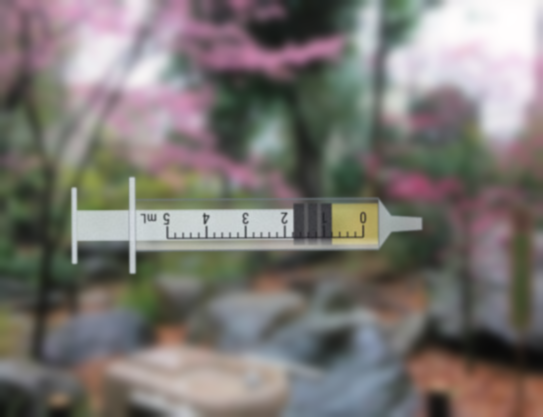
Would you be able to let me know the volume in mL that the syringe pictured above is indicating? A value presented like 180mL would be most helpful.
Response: 0.8mL
